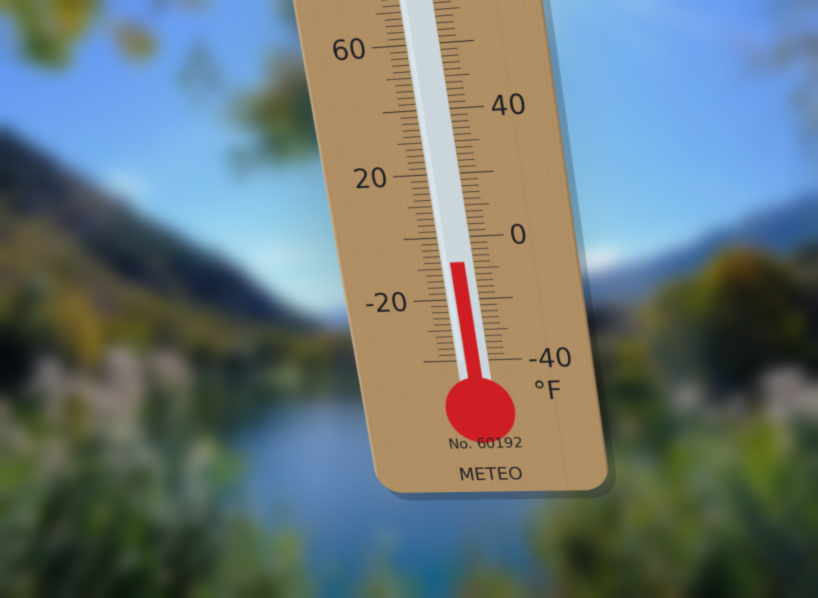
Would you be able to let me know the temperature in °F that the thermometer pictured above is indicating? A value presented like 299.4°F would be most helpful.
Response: -8°F
